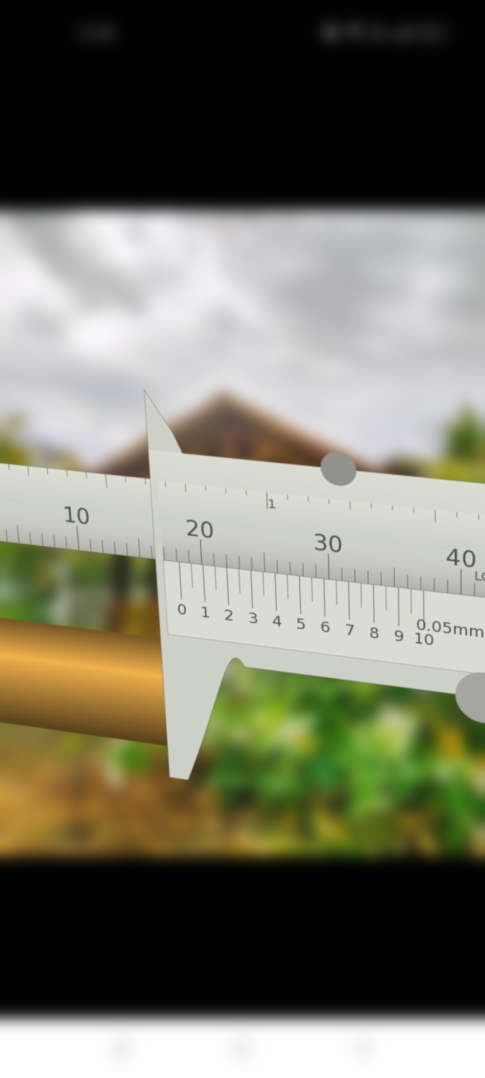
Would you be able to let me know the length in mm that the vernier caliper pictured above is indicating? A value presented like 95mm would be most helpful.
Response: 18.2mm
